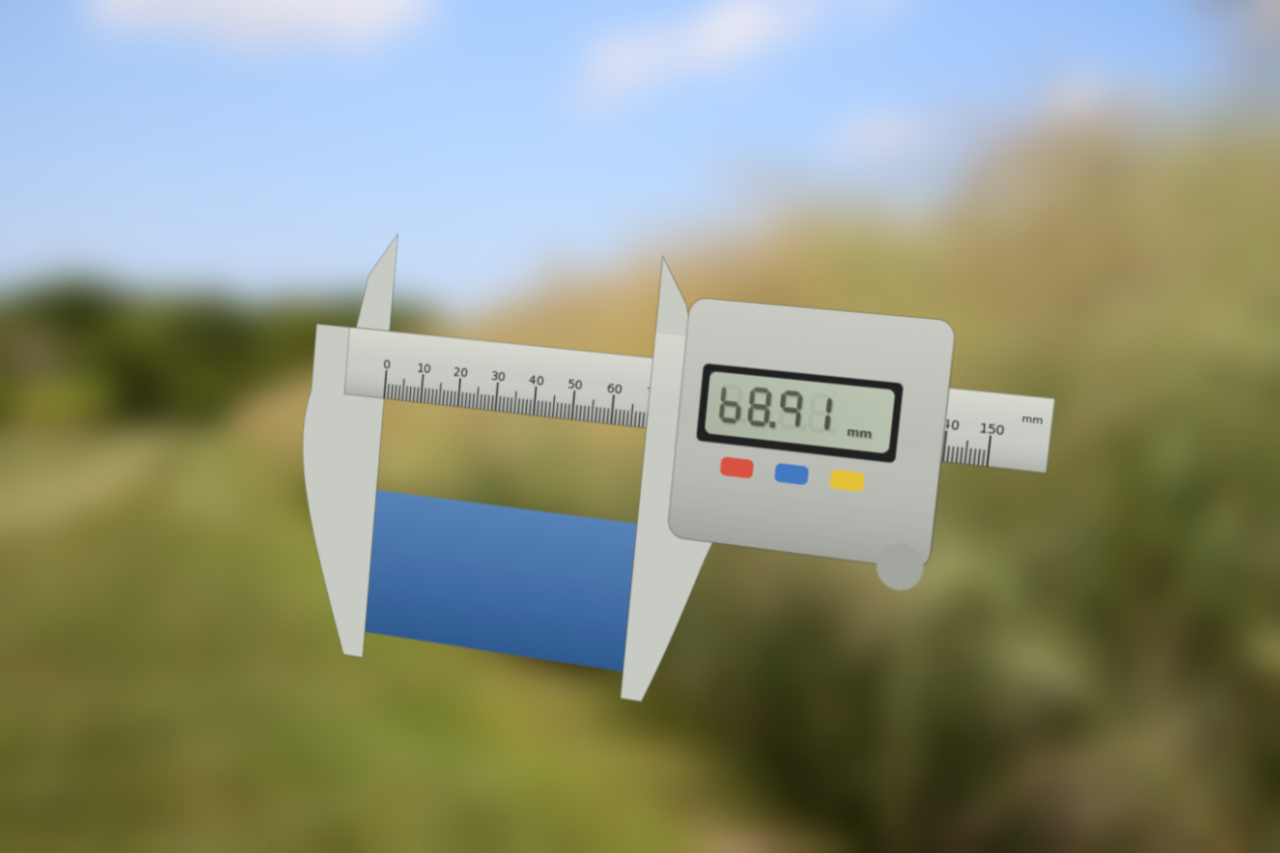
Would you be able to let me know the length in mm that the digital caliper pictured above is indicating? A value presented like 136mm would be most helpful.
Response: 68.91mm
